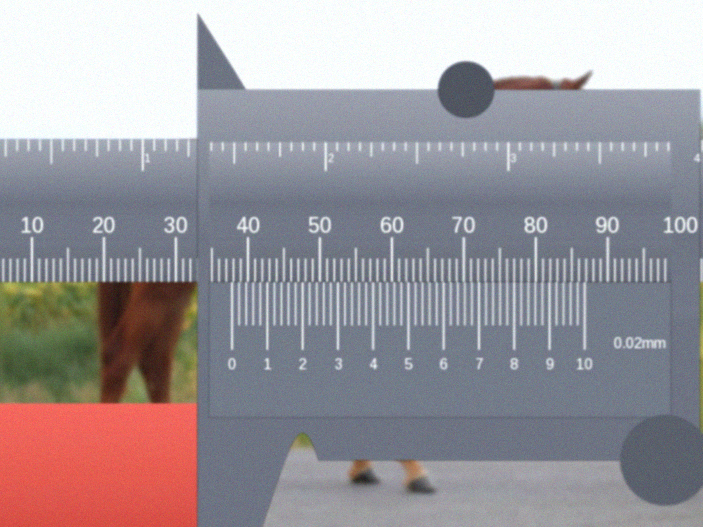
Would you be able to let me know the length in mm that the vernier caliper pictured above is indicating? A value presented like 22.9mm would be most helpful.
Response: 37.8mm
